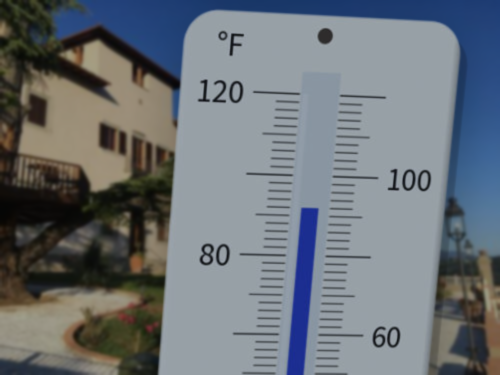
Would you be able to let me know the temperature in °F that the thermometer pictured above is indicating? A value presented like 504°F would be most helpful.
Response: 92°F
